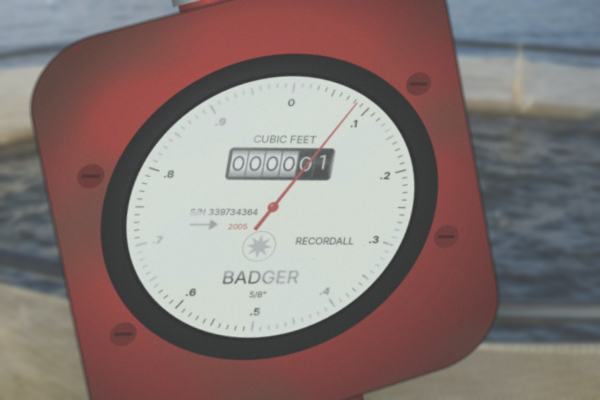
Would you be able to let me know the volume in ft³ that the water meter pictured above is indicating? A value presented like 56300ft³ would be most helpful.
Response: 1.08ft³
